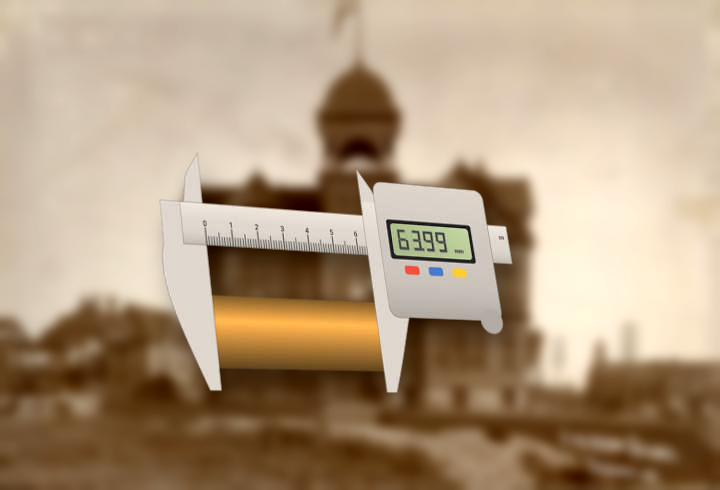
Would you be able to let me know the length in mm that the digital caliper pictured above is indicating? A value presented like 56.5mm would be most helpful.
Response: 63.99mm
